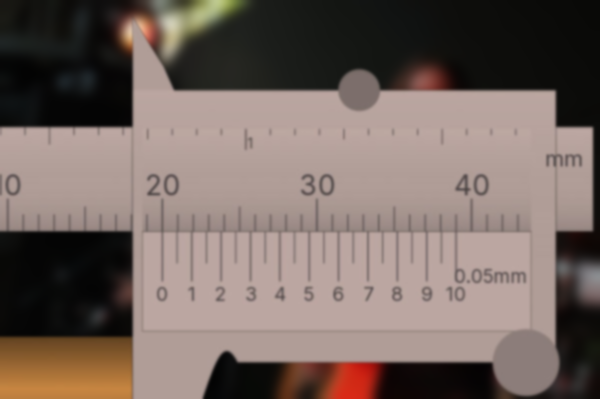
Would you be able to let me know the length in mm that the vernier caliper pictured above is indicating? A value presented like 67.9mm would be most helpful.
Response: 20.0mm
